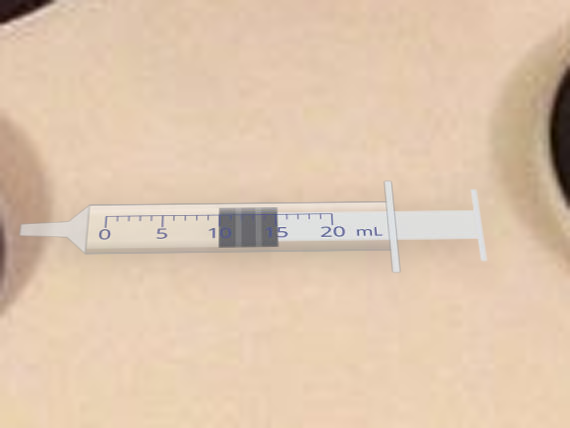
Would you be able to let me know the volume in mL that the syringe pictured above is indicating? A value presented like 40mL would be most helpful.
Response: 10mL
